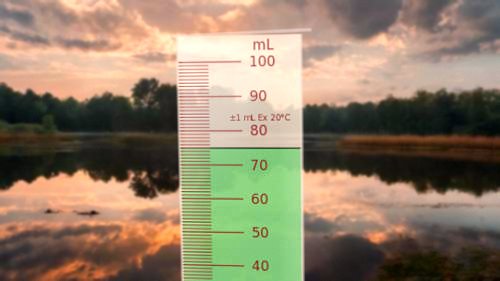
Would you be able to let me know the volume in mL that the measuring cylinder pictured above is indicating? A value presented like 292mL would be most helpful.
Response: 75mL
